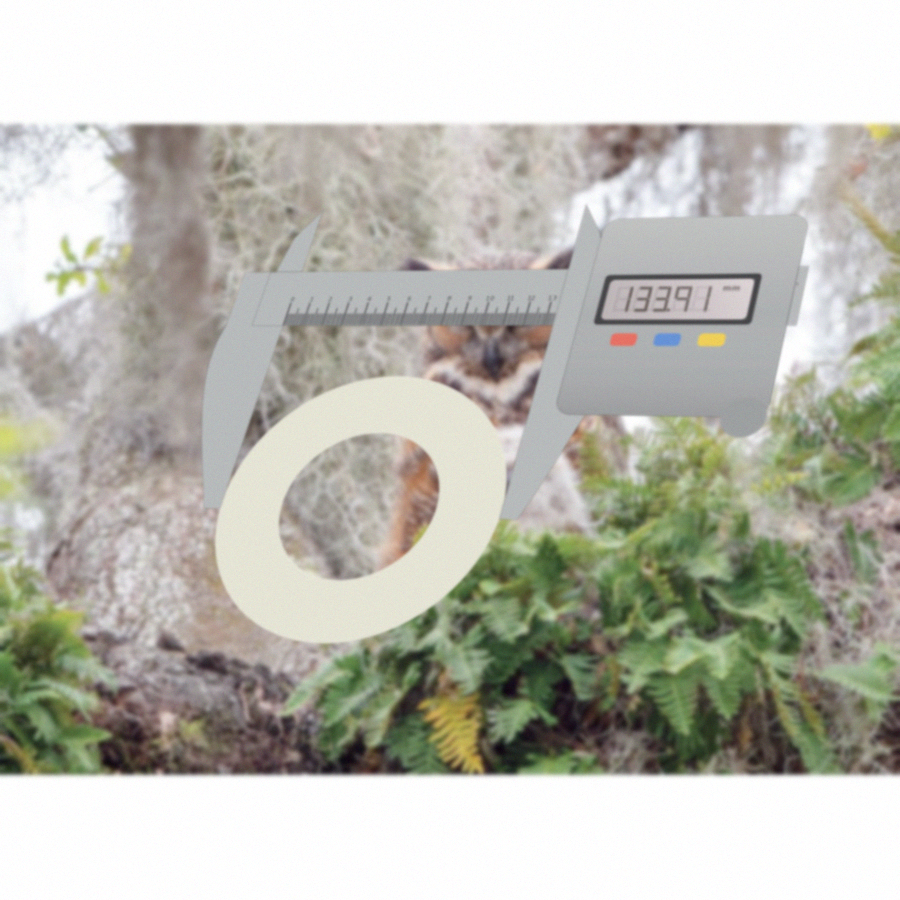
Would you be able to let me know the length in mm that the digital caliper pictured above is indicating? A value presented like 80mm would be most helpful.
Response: 133.91mm
